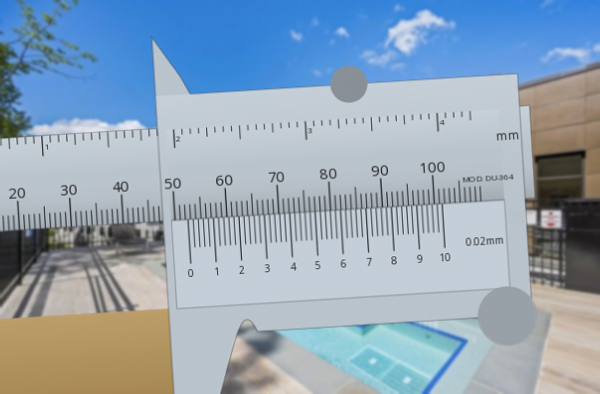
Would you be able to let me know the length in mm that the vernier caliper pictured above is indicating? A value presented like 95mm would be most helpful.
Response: 52.5mm
